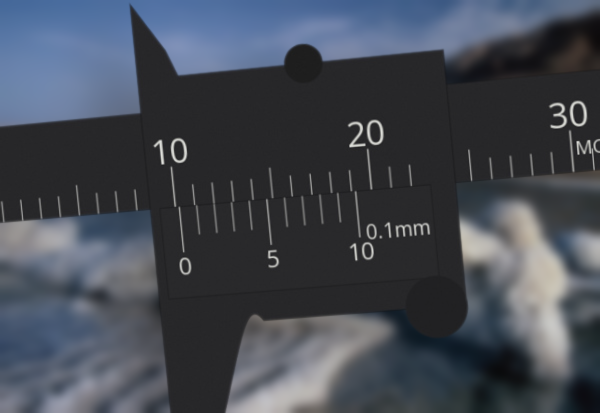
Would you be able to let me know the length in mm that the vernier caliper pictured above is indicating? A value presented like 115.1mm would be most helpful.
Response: 10.2mm
